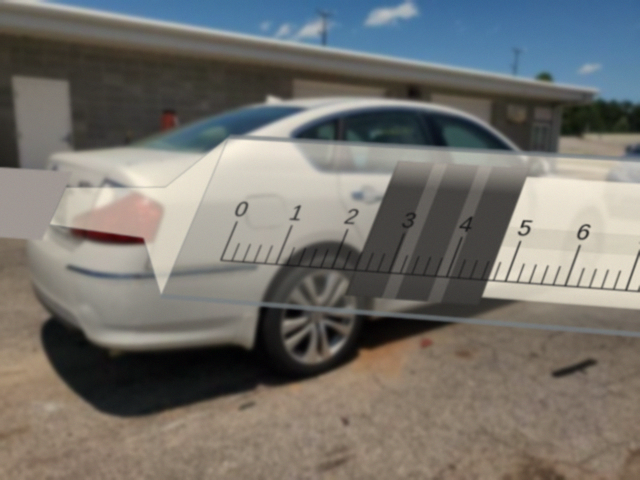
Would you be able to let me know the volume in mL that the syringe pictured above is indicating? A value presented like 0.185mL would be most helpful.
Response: 2.4mL
